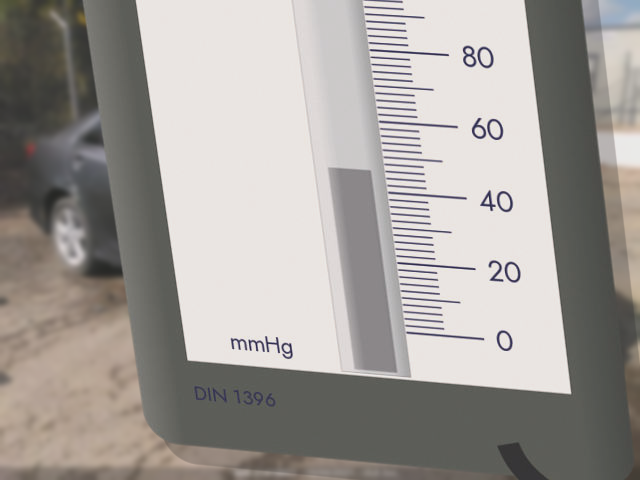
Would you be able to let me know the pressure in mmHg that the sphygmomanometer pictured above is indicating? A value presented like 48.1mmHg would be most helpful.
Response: 46mmHg
